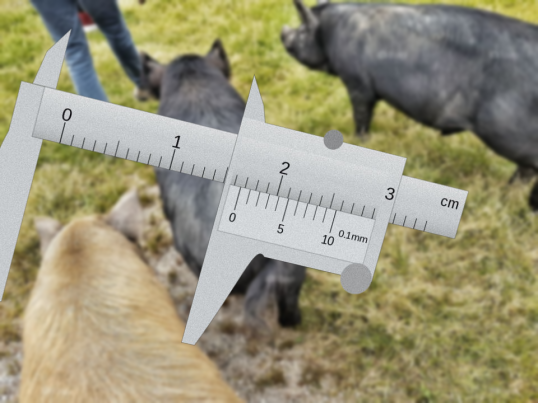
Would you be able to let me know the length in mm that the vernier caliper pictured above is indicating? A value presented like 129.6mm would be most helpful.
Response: 16.6mm
